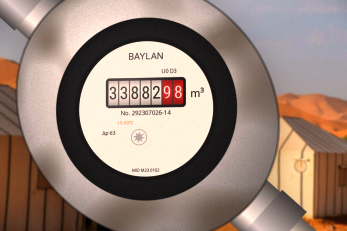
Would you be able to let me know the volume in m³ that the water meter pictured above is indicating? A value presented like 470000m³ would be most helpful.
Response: 33882.98m³
